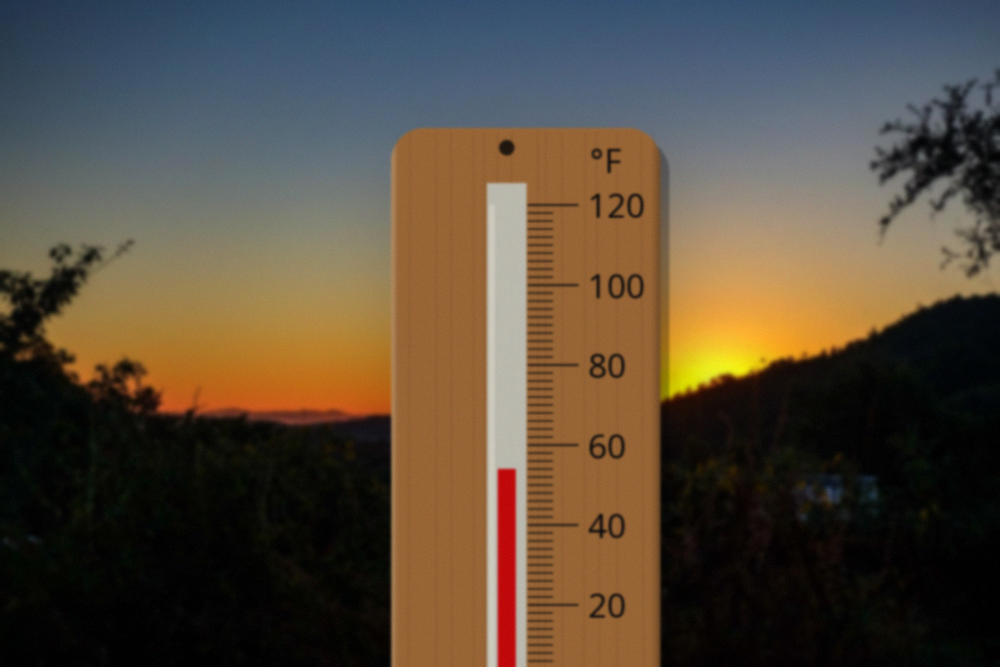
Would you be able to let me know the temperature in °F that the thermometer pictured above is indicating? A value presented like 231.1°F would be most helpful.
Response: 54°F
